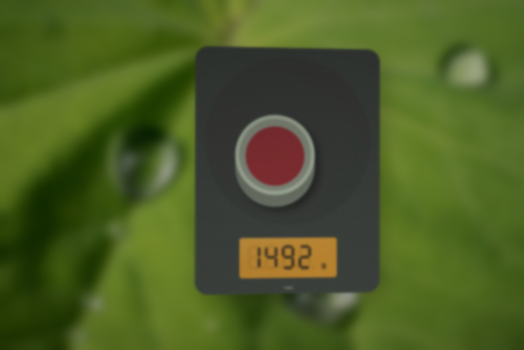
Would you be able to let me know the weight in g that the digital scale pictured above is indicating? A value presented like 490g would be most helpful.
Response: 1492g
